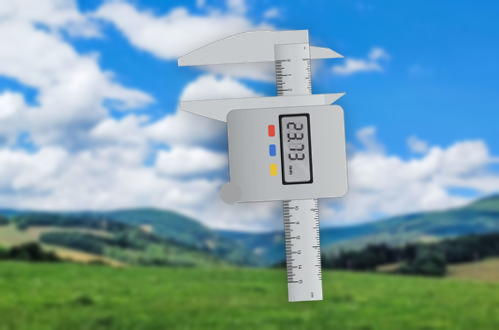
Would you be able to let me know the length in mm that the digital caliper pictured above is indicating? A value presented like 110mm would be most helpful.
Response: 23.73mm
